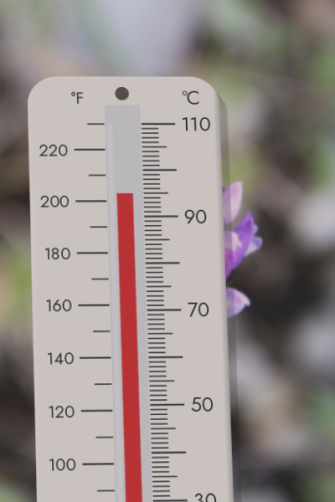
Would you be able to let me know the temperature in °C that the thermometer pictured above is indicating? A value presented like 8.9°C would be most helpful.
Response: 95°C
